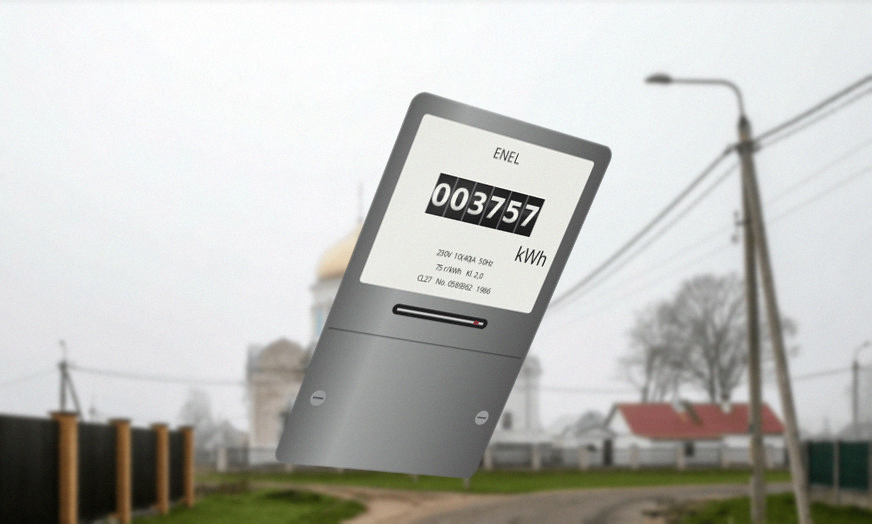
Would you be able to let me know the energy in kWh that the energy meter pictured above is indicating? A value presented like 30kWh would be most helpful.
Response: 3757kWh
